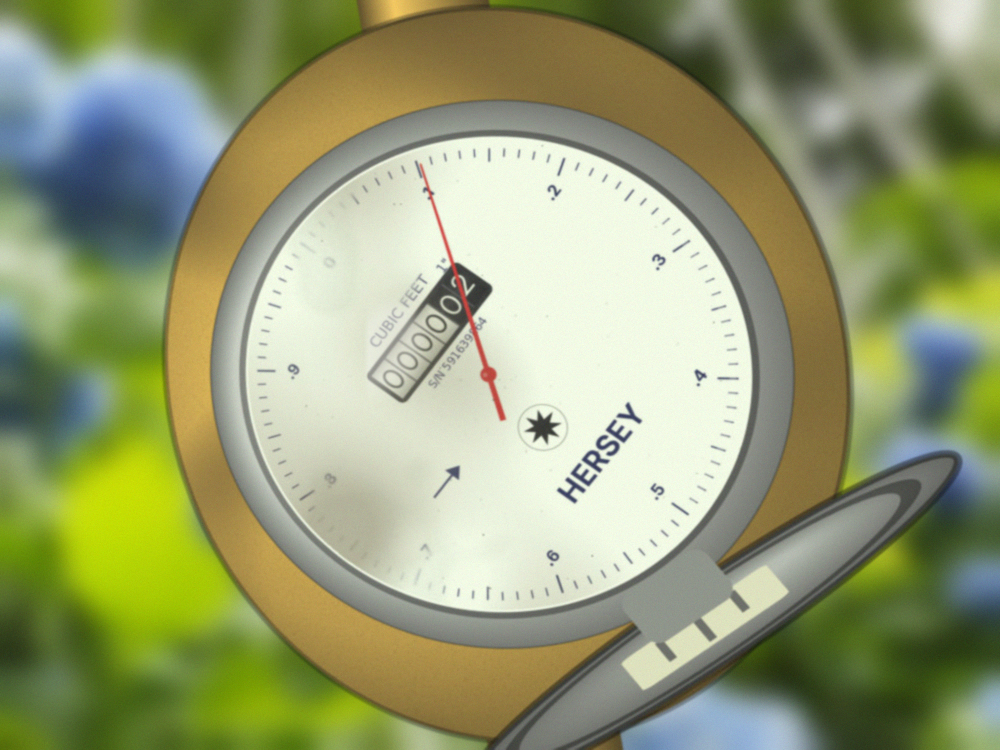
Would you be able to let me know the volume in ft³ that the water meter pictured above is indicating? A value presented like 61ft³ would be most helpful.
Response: 2.10ft³
